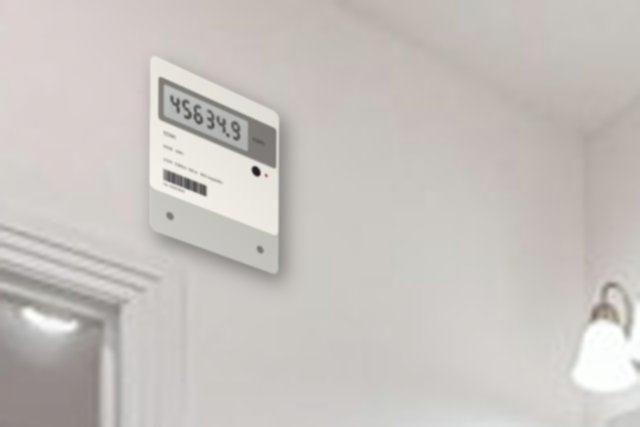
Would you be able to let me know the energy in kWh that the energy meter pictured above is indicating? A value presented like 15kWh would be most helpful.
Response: 45634.9kWh
